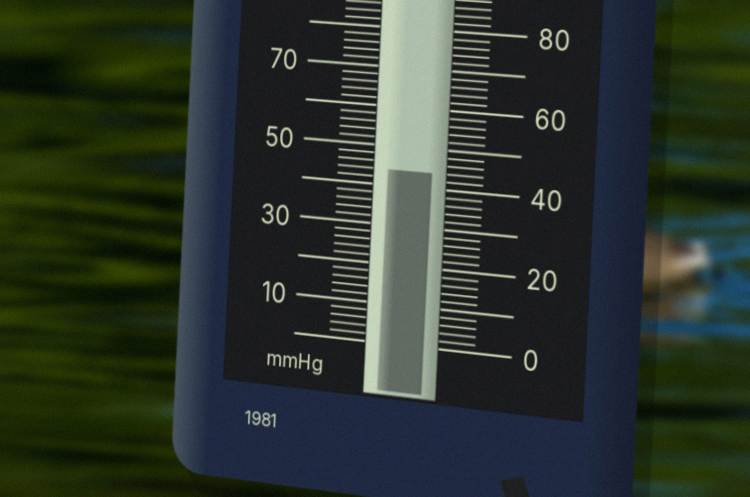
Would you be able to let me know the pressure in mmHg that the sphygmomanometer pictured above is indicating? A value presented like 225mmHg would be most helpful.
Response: 44mmHg
